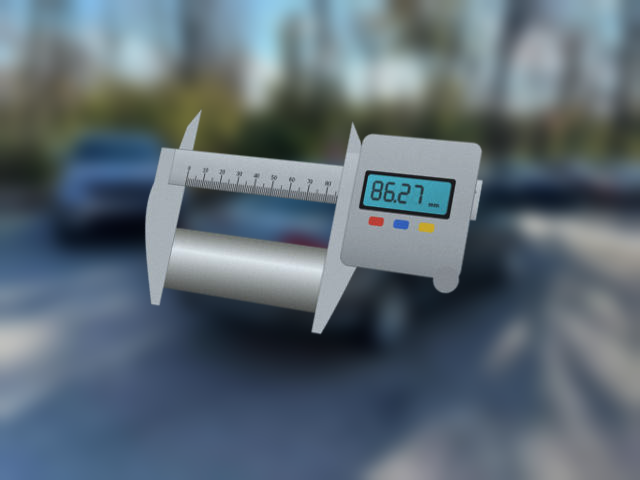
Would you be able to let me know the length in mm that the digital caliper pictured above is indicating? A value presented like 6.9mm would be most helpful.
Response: 86.27mm
